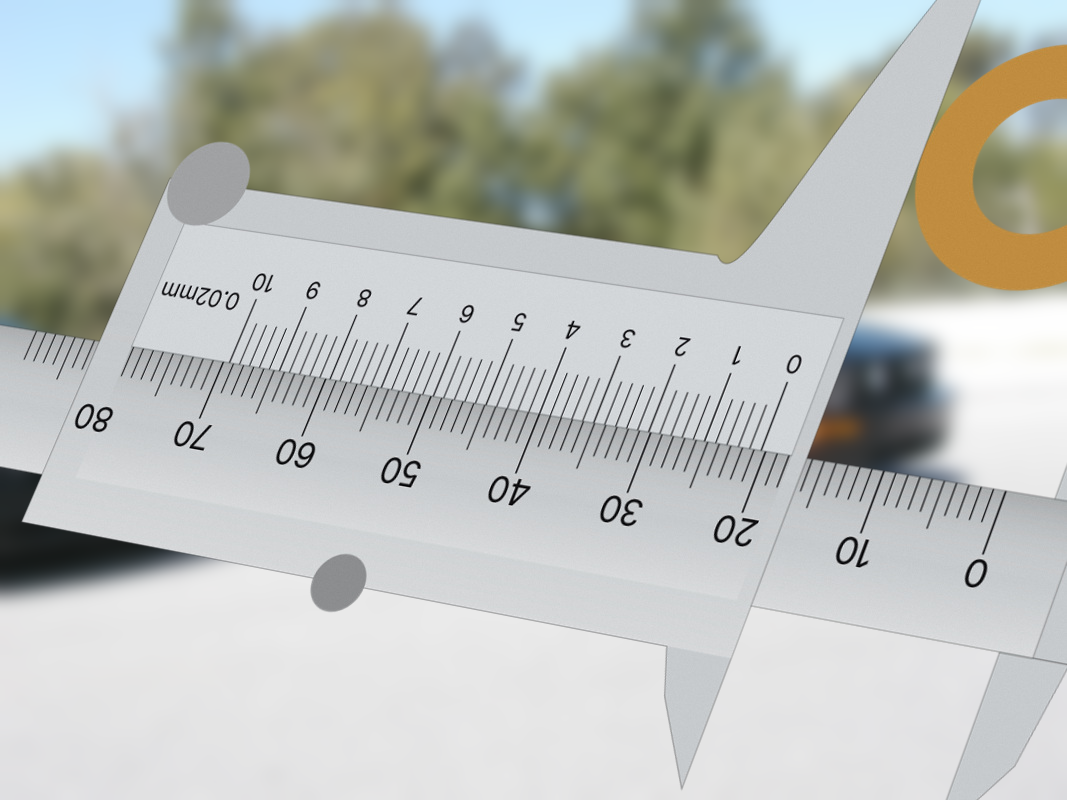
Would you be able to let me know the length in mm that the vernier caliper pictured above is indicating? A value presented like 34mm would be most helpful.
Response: 20.4mm
